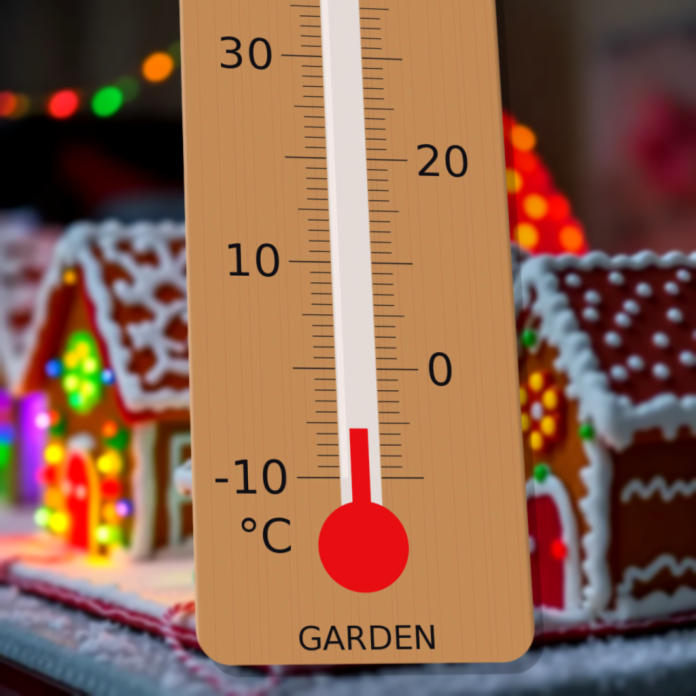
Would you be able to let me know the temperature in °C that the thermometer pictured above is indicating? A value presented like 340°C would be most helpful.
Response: -5.5°C
